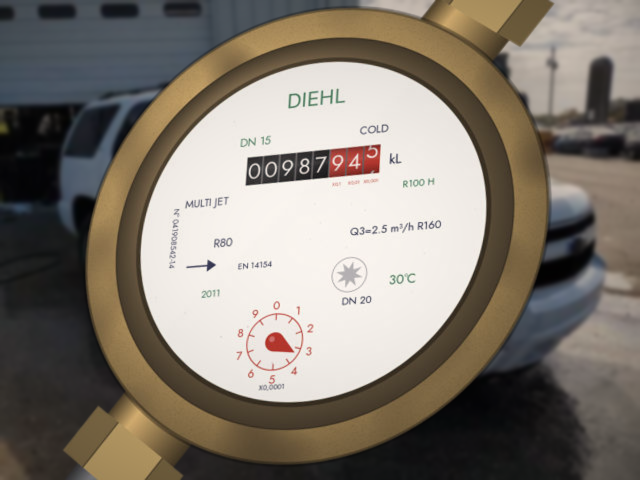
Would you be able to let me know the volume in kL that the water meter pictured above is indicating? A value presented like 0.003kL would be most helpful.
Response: 987.9453kL
